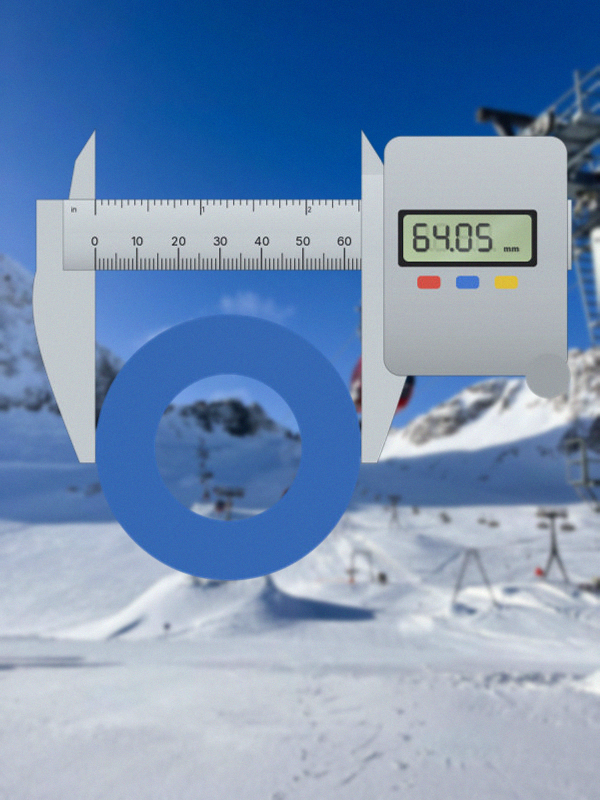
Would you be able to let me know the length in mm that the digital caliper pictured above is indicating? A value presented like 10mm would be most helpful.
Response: 64.05mm
